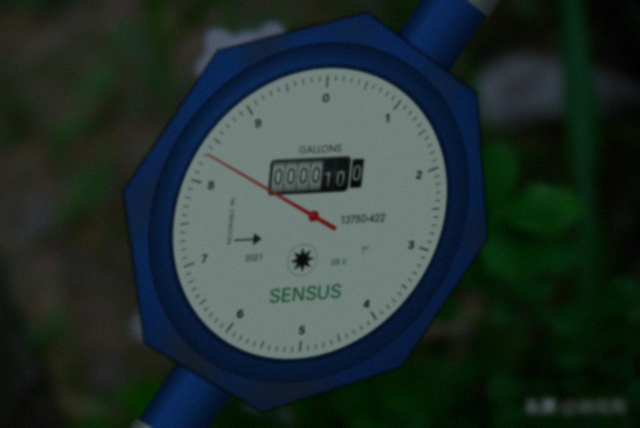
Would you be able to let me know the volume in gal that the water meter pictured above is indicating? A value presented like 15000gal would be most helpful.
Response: 98.3gal
